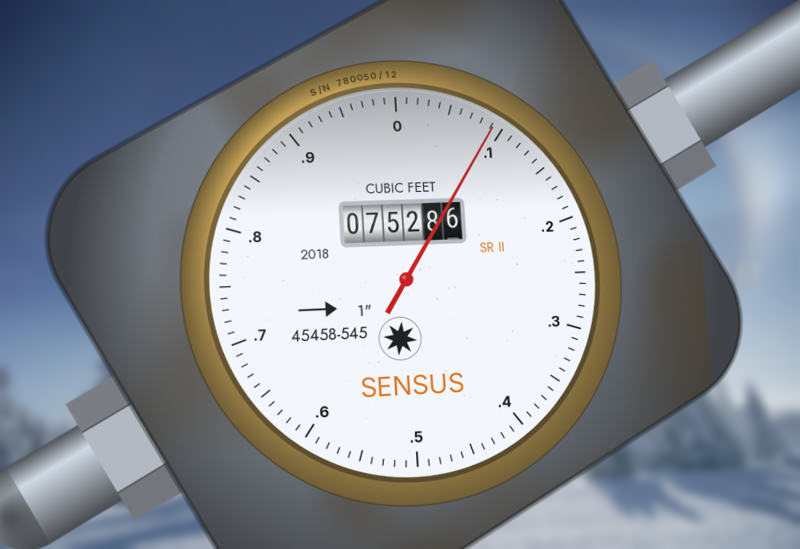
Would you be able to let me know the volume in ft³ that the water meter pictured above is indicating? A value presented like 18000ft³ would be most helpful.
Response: 75286.09ft³
